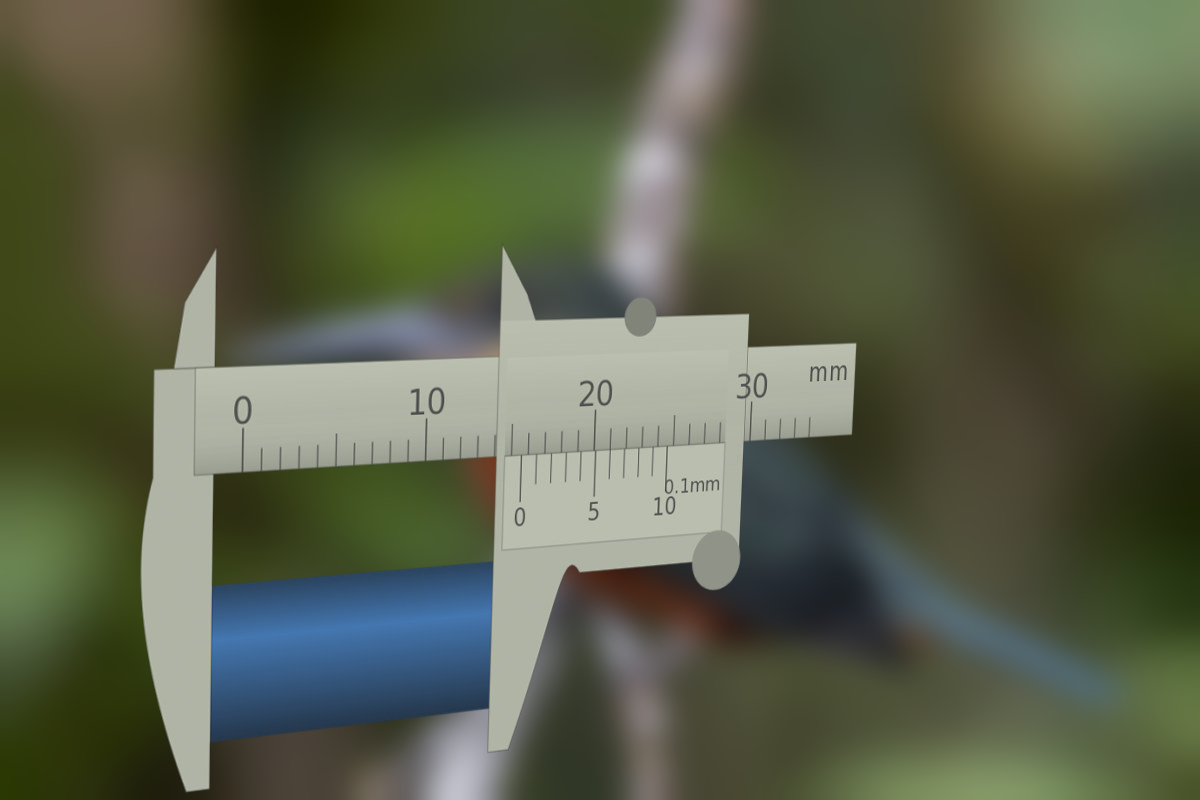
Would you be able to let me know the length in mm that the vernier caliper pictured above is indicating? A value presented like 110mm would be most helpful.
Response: 15.6mm
